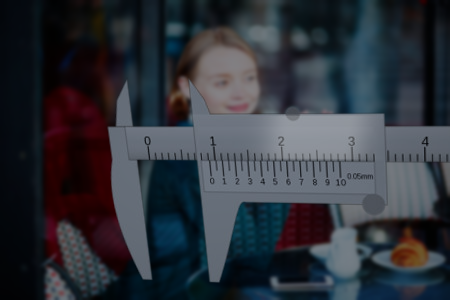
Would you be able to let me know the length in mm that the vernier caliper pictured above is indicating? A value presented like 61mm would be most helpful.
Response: 9.2mm
